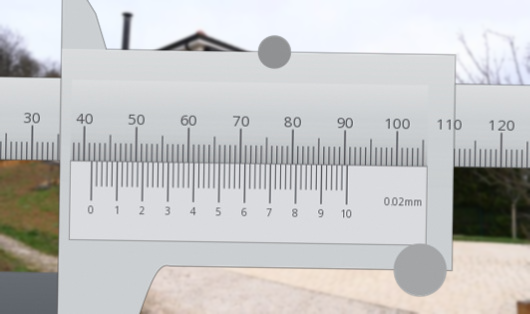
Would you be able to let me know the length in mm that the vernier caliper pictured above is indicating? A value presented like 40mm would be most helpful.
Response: 41.5mm
